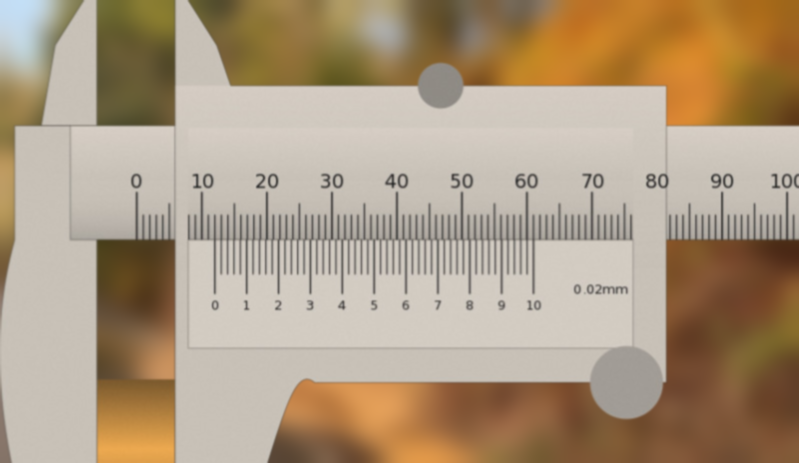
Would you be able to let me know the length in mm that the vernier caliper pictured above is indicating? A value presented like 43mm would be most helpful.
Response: 12.0mm
